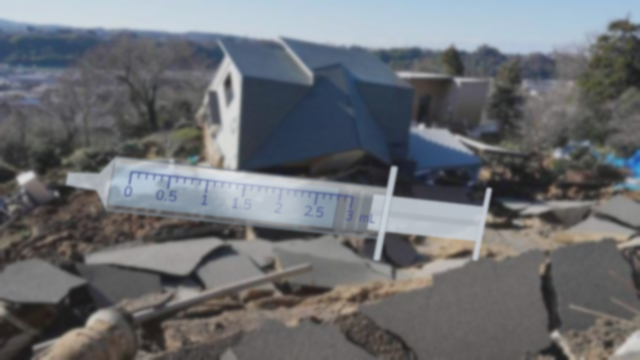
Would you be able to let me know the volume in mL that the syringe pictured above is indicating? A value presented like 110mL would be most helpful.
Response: 2.8mL
